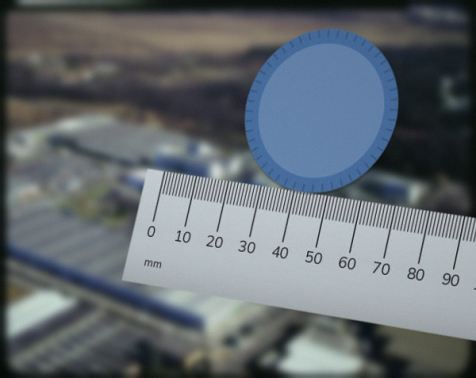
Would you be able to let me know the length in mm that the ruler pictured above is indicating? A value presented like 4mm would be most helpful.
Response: 45mm
